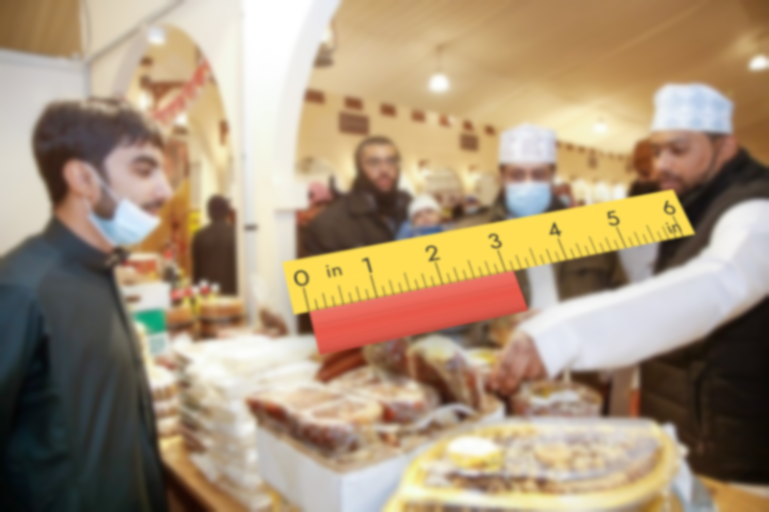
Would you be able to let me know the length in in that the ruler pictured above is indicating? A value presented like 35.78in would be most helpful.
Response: 3.125in
